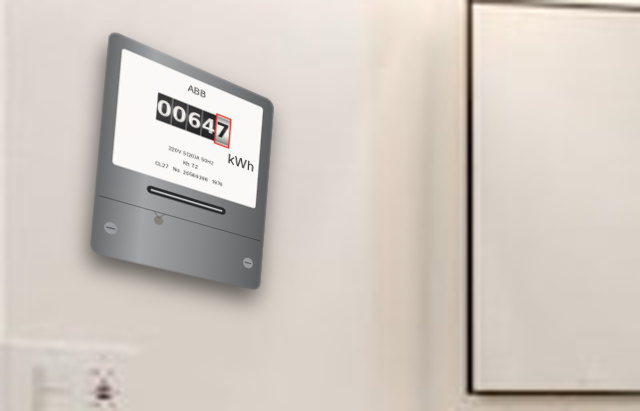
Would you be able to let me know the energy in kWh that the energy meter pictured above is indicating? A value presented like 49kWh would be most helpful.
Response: 64.7kWh
